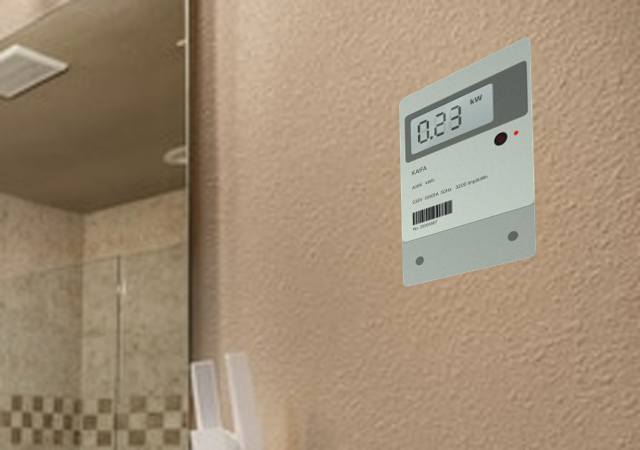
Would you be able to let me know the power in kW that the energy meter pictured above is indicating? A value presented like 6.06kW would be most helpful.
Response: 0.23kW
